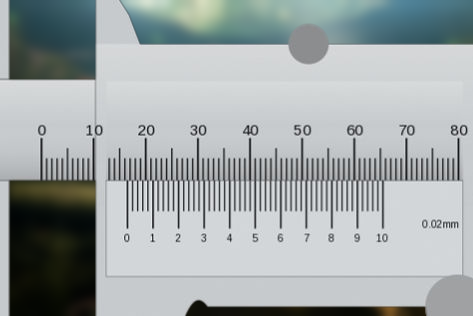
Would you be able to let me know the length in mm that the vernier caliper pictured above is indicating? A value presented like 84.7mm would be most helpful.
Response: 16.5mm
